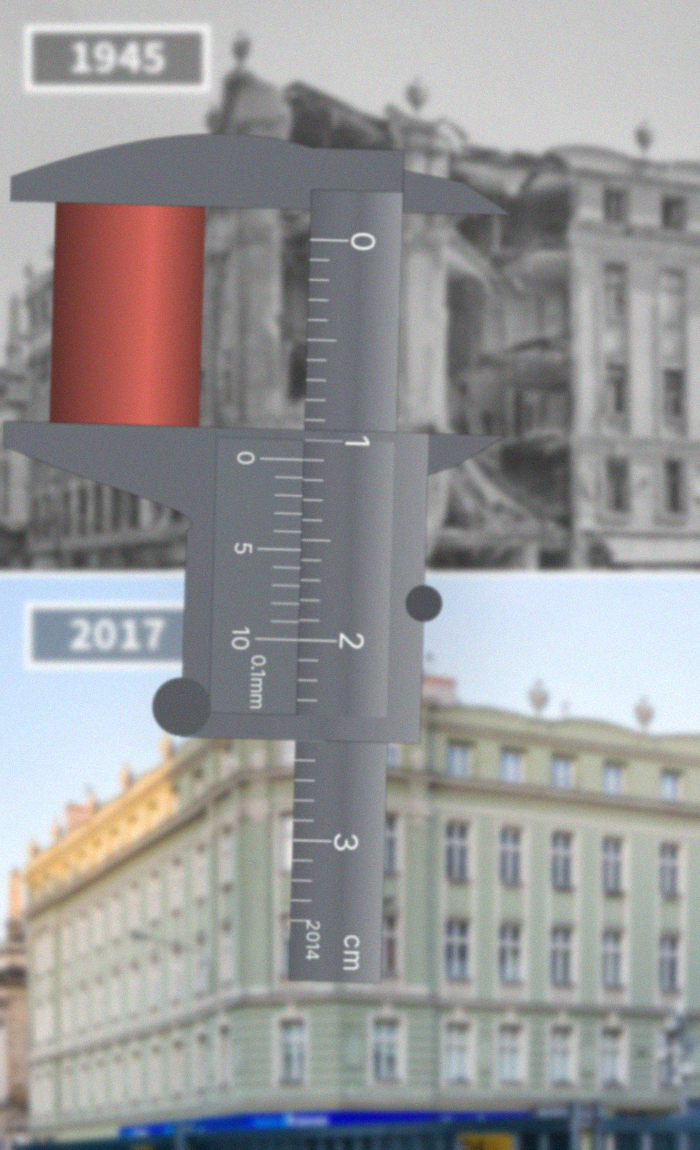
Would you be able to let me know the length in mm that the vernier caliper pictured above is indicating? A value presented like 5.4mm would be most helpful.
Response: 11.0mm
